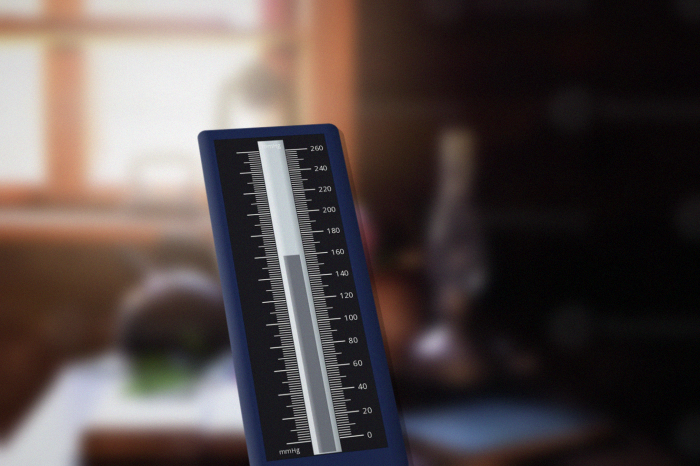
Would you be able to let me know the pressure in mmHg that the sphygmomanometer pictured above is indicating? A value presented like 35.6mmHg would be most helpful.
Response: 160mmHg
